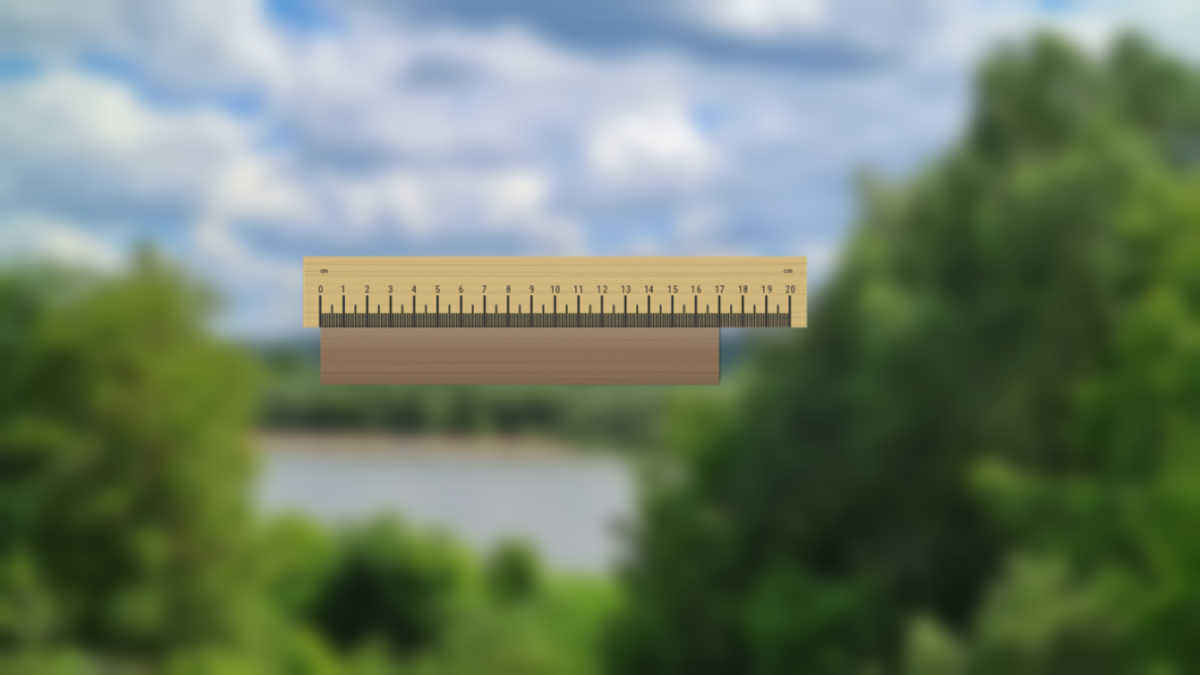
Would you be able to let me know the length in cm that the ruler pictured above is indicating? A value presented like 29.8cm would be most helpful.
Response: 17cm
